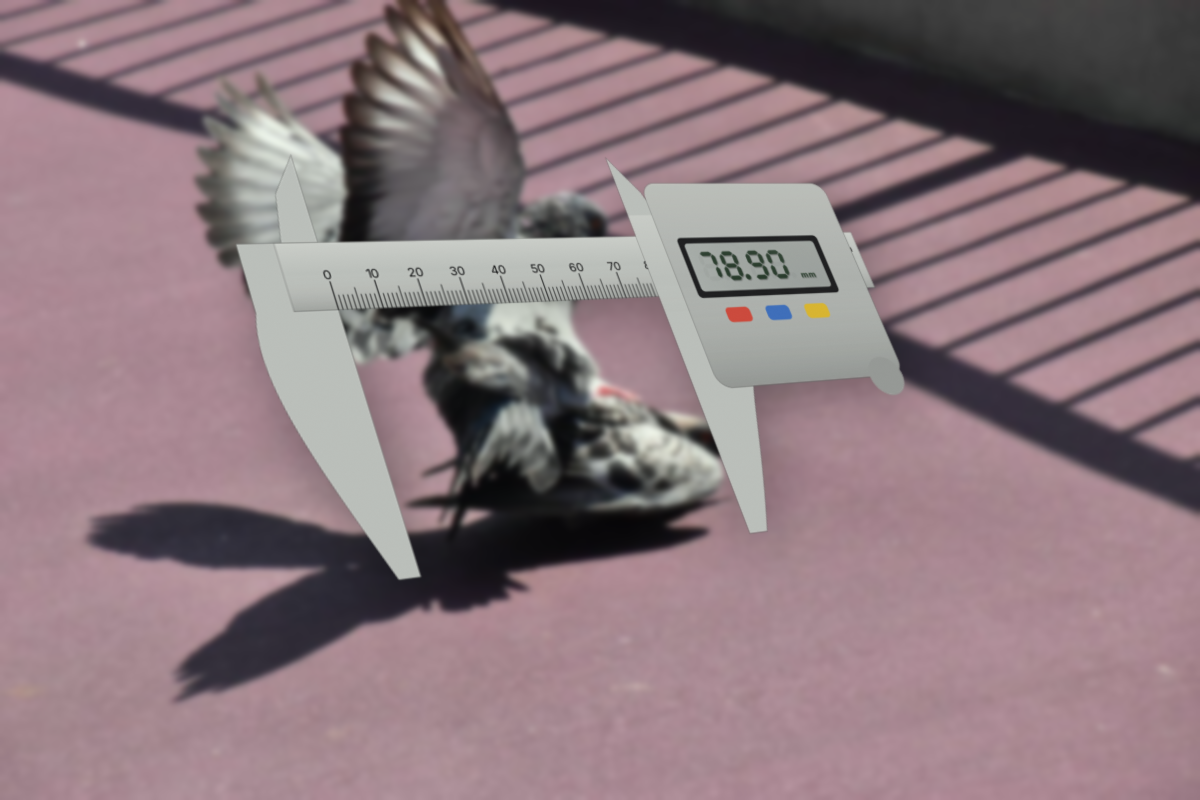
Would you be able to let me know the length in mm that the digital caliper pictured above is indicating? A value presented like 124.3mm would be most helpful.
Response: 78.90mm
